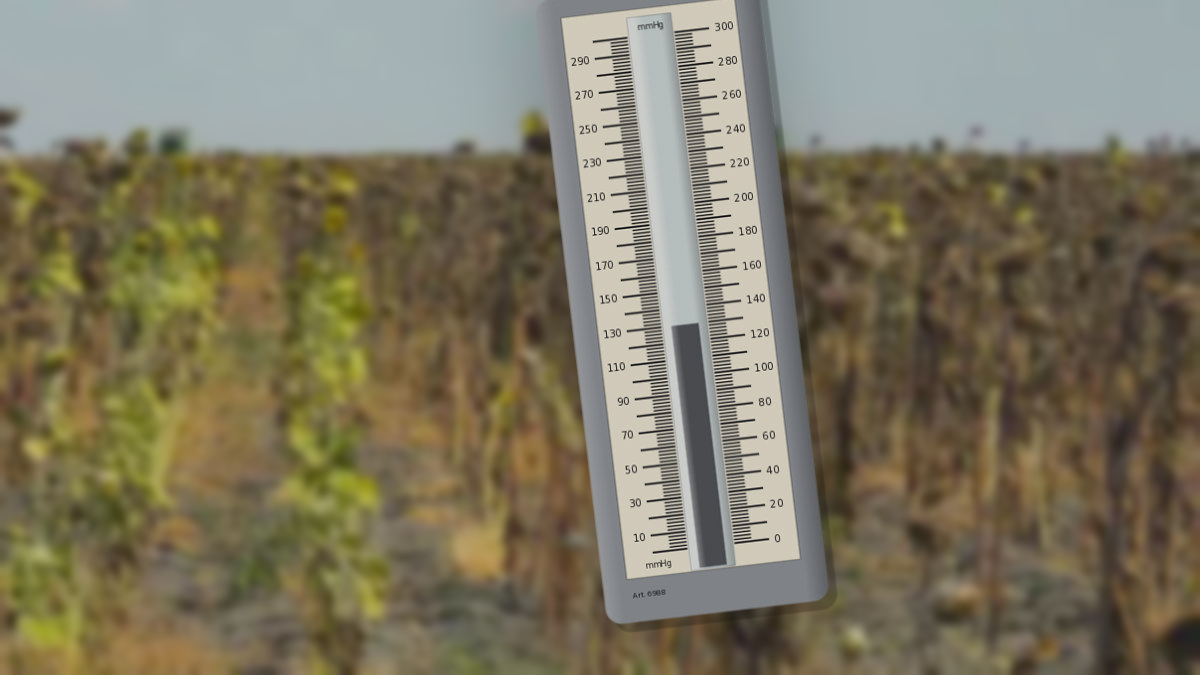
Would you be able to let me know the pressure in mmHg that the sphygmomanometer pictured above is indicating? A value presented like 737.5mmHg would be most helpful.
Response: 130mmHg
